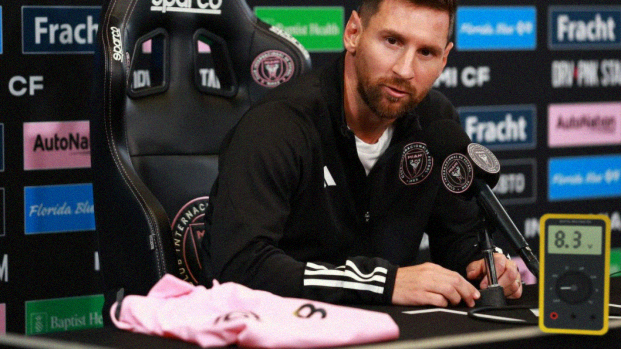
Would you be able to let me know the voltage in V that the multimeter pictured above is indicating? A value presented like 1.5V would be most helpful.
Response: 8.3V
